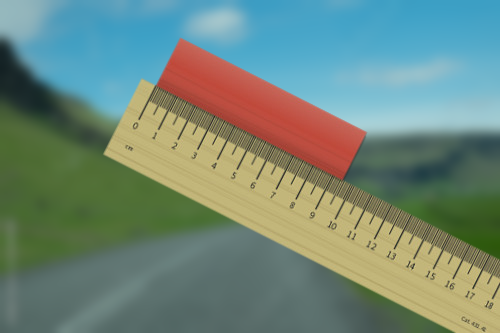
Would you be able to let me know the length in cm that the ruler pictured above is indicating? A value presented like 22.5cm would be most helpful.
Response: 9.5cm
